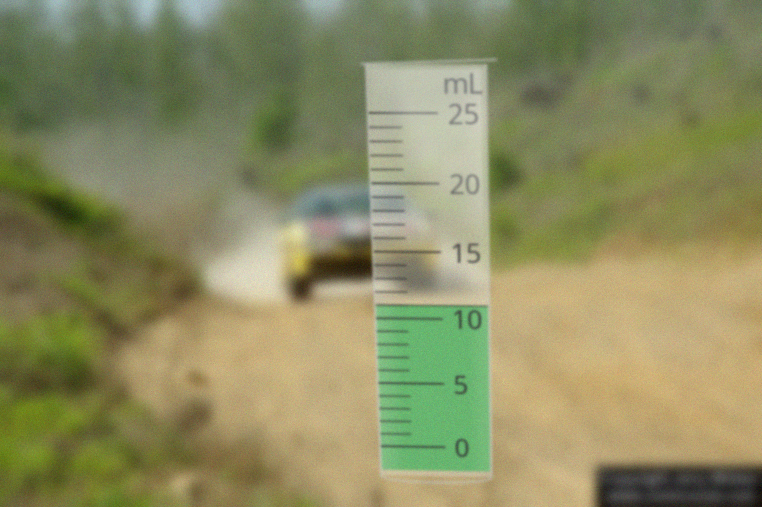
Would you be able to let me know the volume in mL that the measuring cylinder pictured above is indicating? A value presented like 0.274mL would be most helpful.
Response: 11mL
